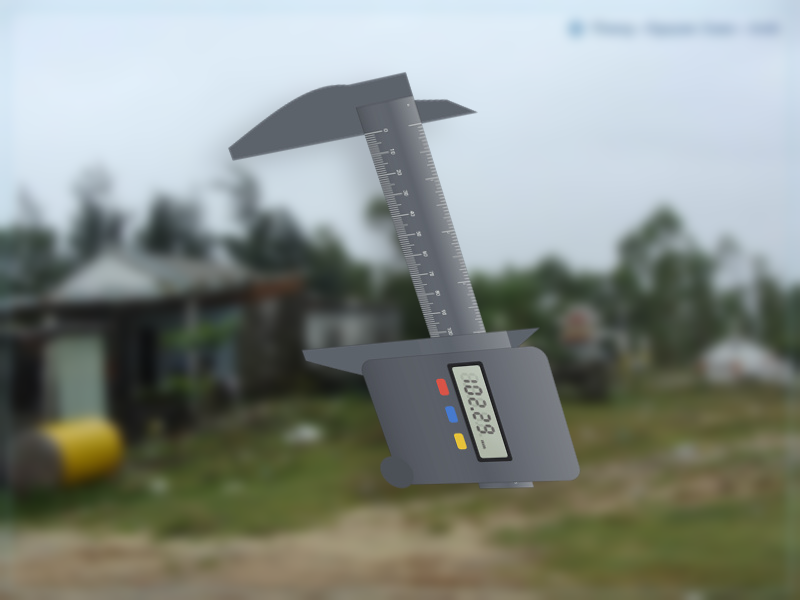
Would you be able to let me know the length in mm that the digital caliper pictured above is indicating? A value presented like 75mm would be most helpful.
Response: 102.29mm
